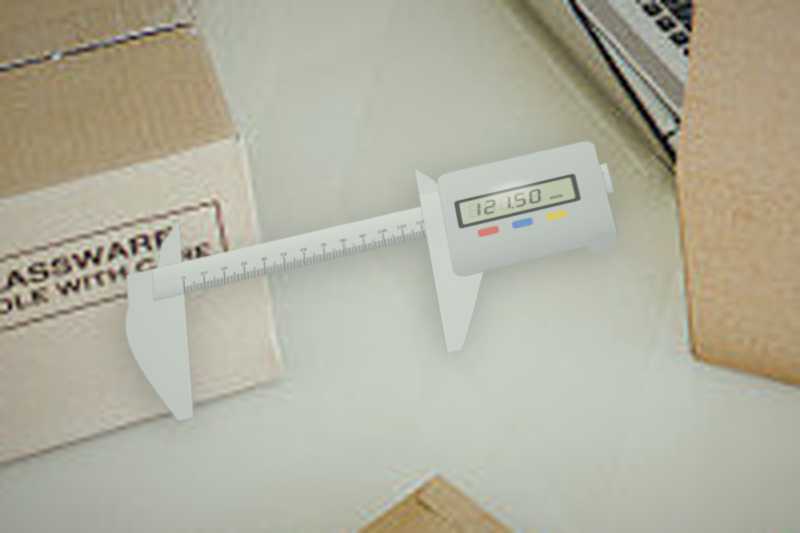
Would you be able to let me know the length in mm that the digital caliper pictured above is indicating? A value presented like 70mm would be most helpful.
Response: 121.50mm
